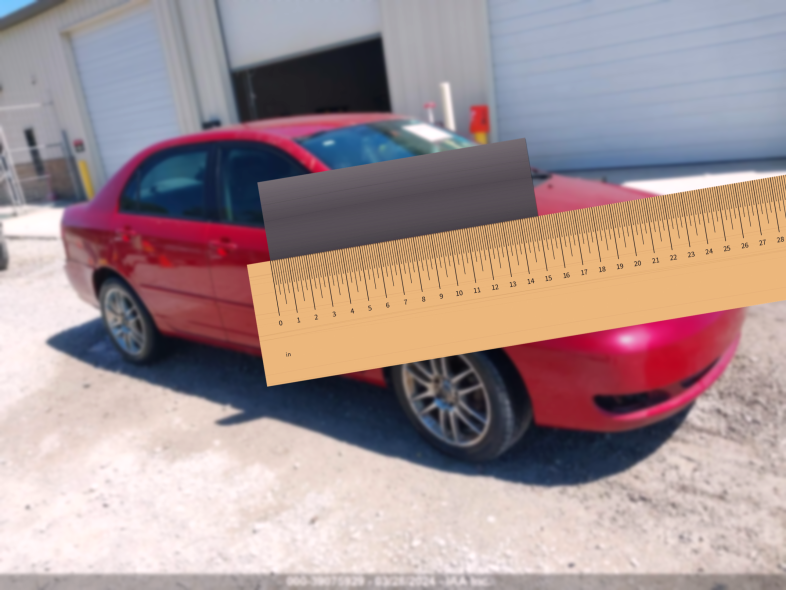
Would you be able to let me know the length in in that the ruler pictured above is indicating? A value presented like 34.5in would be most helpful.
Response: 15in
